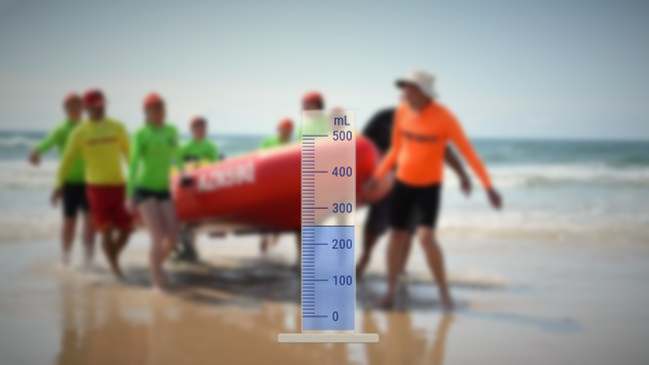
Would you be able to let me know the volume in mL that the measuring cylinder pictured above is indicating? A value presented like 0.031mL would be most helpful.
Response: 250mL
